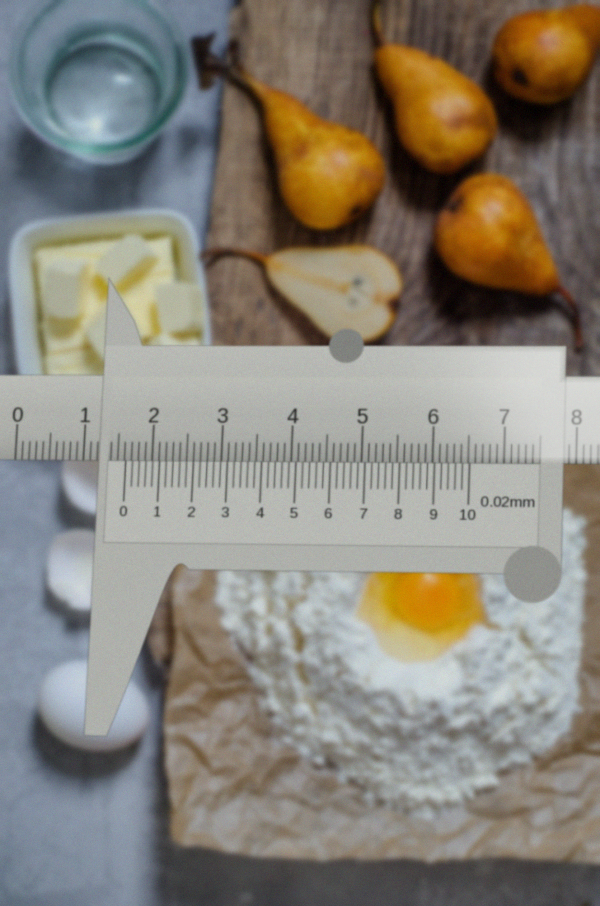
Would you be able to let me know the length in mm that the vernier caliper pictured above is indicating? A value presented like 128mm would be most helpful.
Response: 16.2mm
